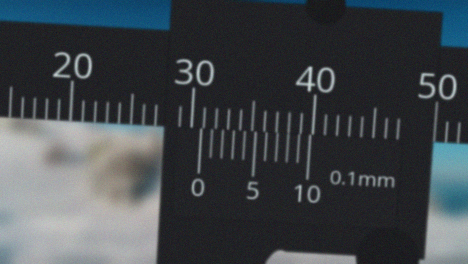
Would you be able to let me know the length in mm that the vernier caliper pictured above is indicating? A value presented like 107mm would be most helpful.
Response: 30.8mm
